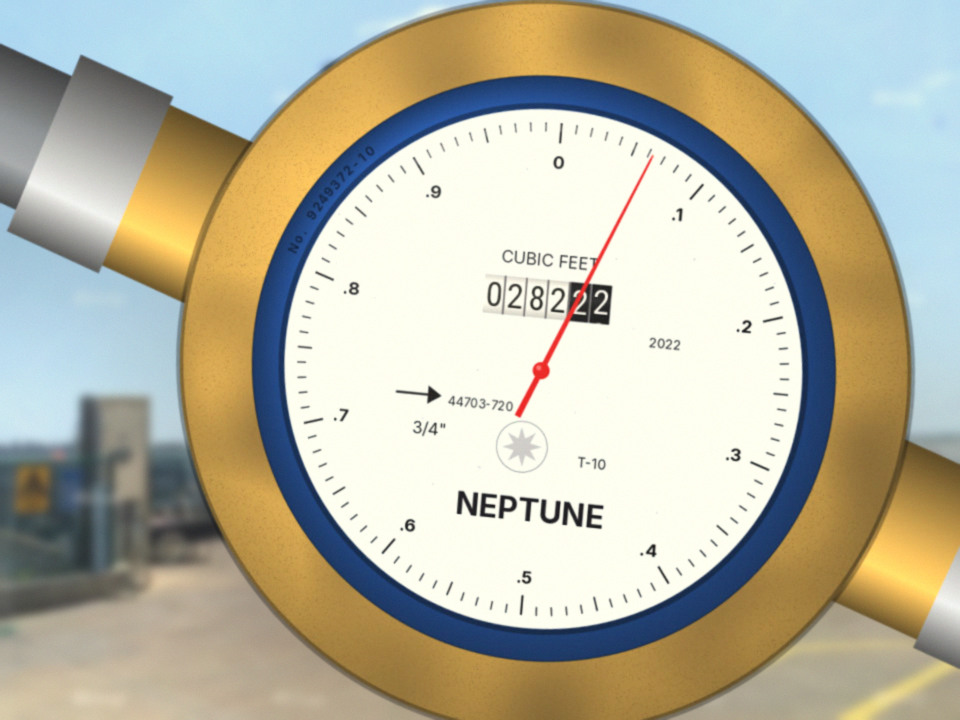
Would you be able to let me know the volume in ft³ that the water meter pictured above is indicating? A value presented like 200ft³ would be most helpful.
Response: 28222.06ft³
